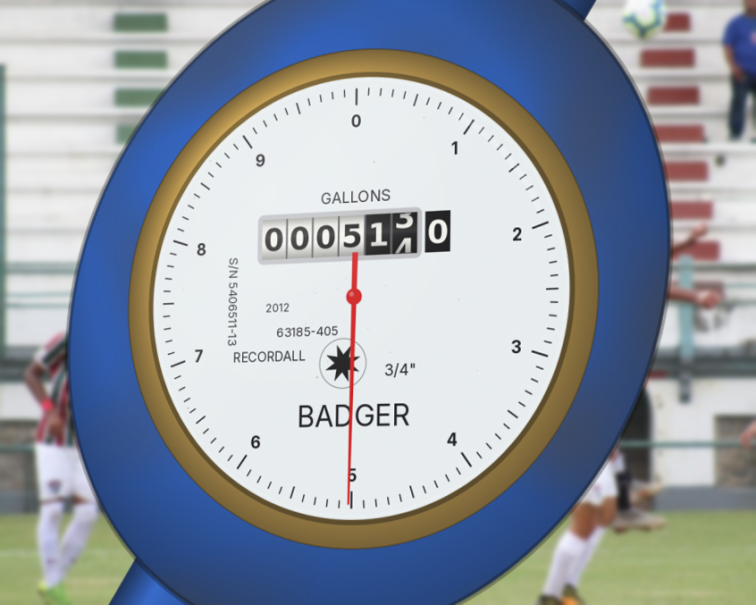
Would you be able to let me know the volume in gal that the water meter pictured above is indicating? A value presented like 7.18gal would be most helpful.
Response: 5135.0gal
